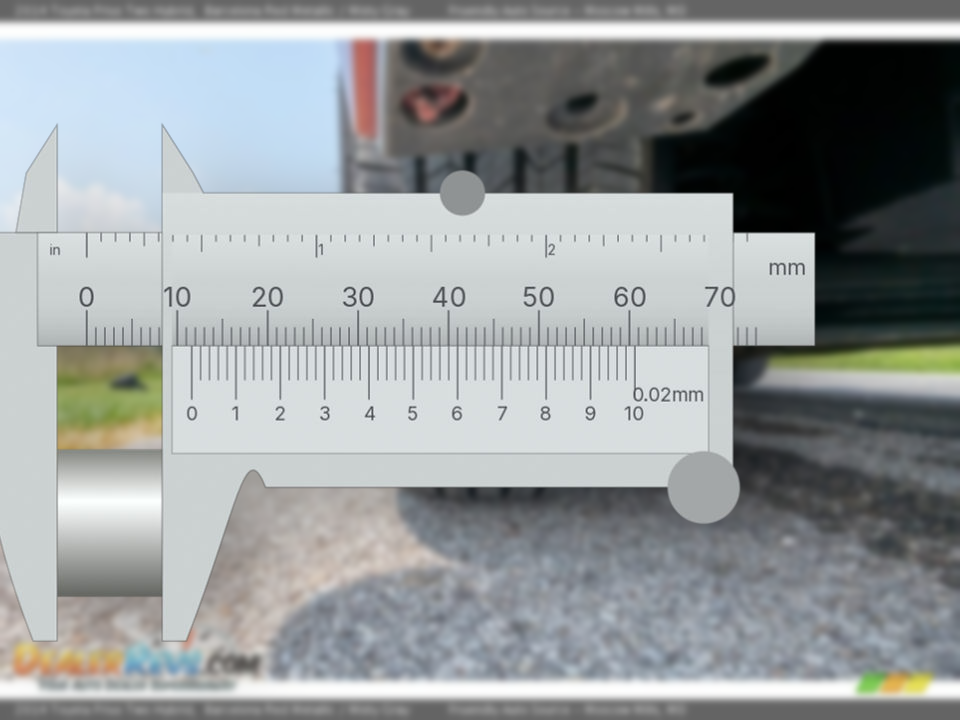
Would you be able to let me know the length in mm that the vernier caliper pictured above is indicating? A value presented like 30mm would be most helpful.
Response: 11.6mm
